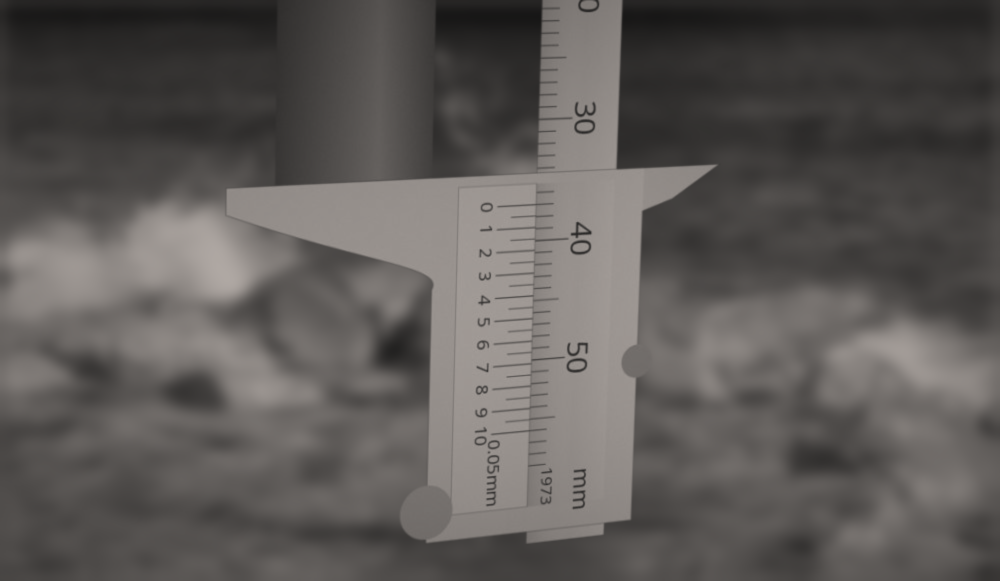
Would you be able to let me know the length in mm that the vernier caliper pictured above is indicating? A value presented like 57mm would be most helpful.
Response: 37.0mm
